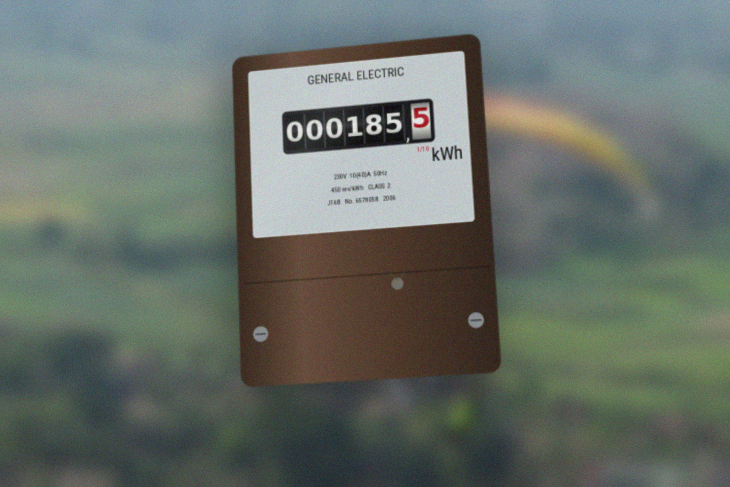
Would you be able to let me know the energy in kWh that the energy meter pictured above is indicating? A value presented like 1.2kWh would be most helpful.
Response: 185.5kWh
